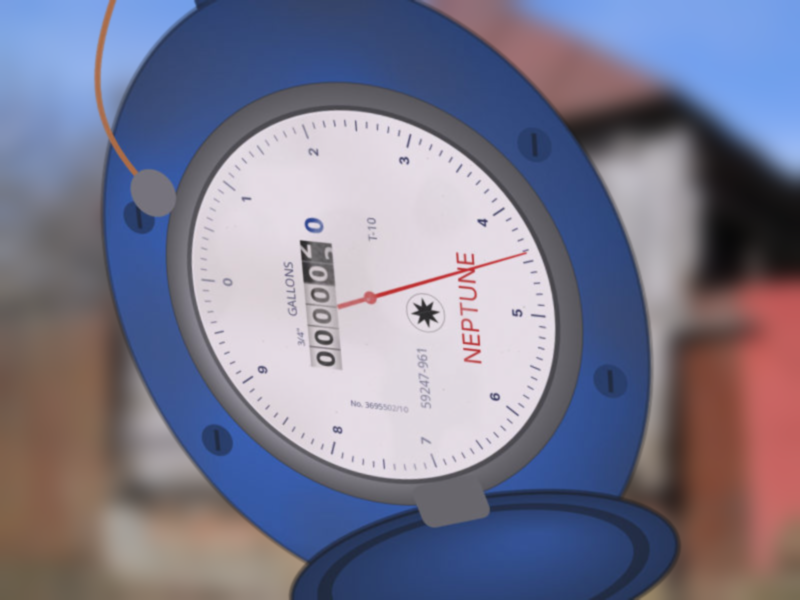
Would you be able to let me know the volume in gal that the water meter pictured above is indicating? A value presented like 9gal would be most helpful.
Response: 24.4gal
